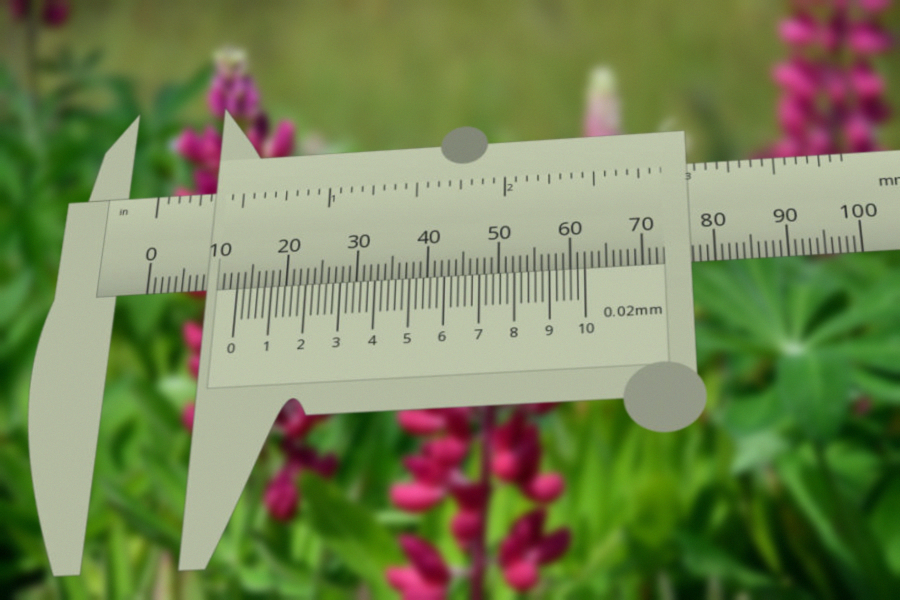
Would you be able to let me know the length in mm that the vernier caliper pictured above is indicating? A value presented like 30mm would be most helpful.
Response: 13.0mm
